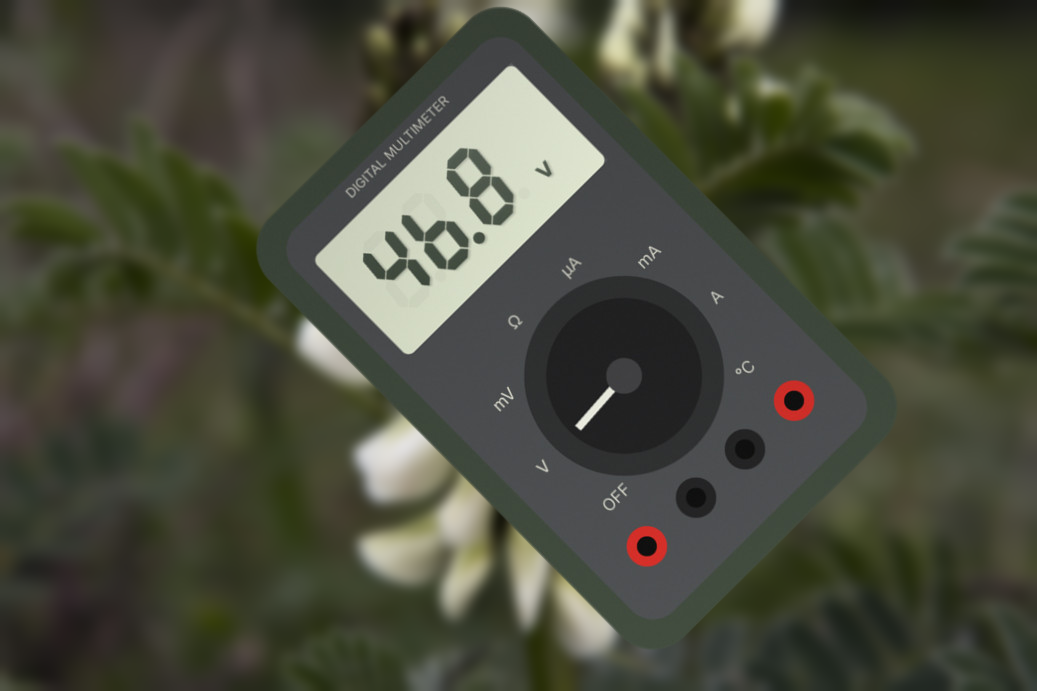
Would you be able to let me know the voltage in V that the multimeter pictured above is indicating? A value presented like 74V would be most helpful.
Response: 46.8V
